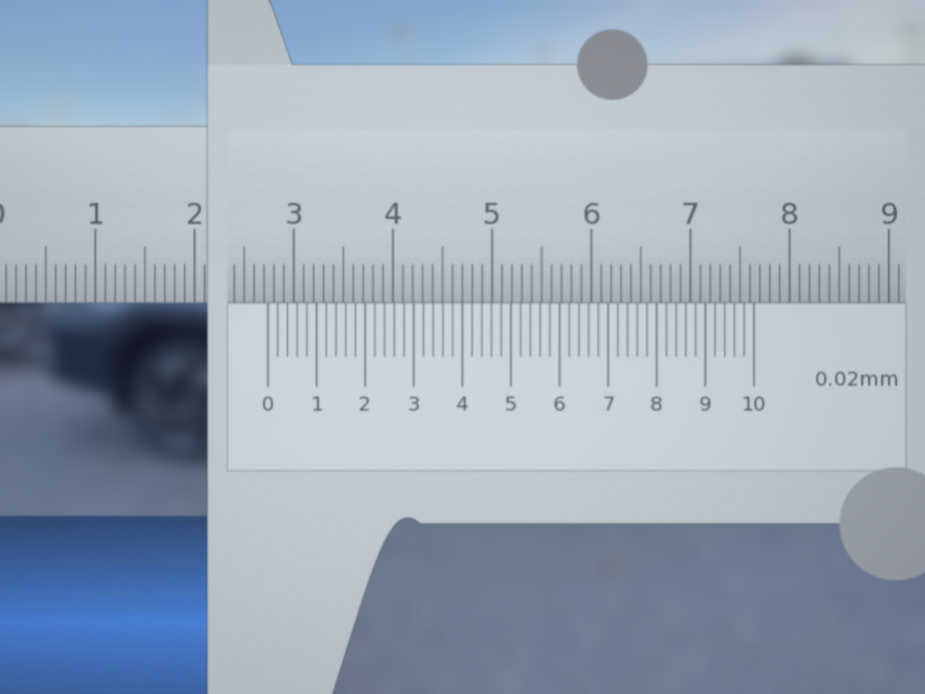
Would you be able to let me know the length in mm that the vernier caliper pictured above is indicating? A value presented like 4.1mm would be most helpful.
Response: 27.4mm
